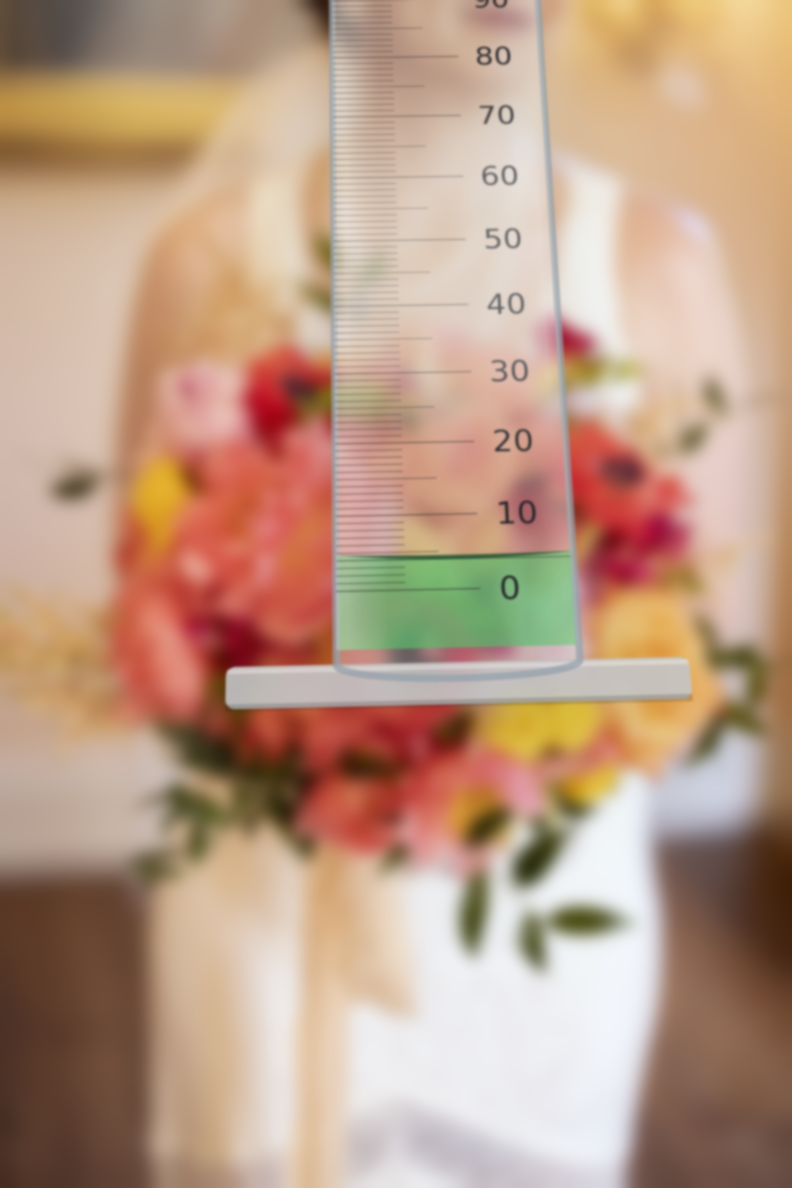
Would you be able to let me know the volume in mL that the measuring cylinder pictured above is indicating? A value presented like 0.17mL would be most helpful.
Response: 4mL
